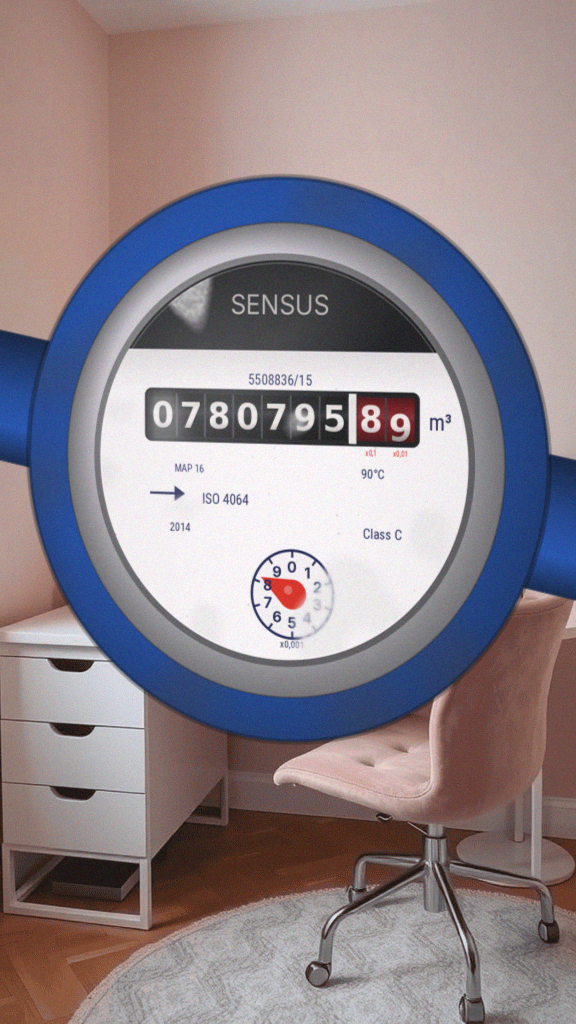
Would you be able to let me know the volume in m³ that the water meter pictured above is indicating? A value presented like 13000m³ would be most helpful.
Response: 780795.888m³
